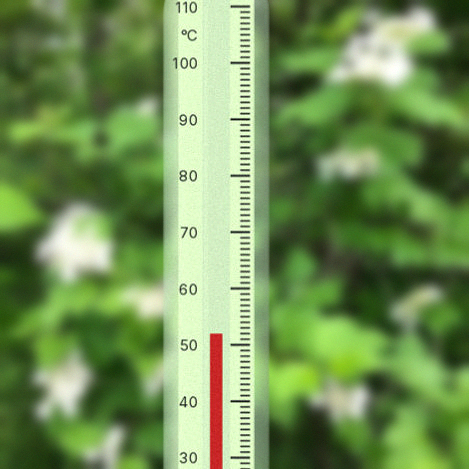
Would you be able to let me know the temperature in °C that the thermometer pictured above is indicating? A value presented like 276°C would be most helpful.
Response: 52°C
